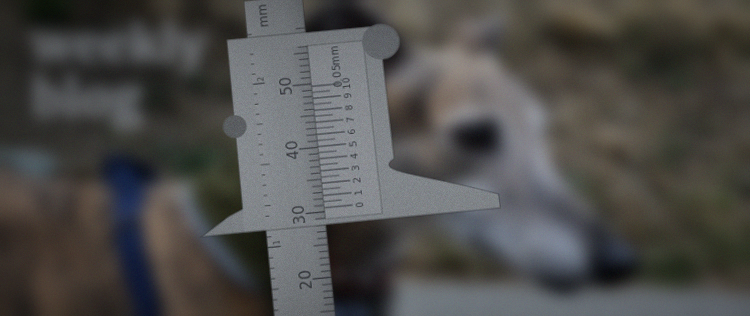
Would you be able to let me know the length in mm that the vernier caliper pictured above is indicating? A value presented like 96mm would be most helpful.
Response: 30.6mm
